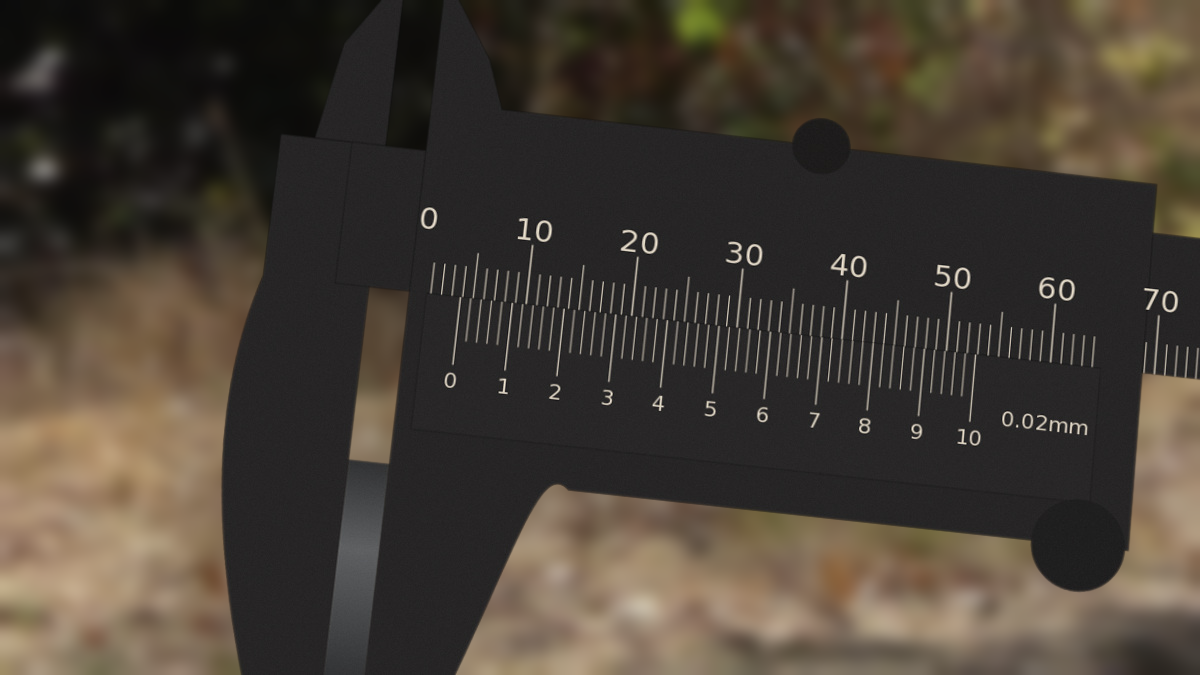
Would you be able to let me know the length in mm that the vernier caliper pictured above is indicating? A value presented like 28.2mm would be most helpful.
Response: 3.8mm
